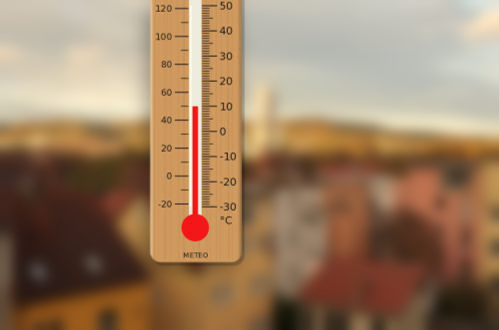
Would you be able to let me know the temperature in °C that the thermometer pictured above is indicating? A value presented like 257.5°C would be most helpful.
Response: 10°C
